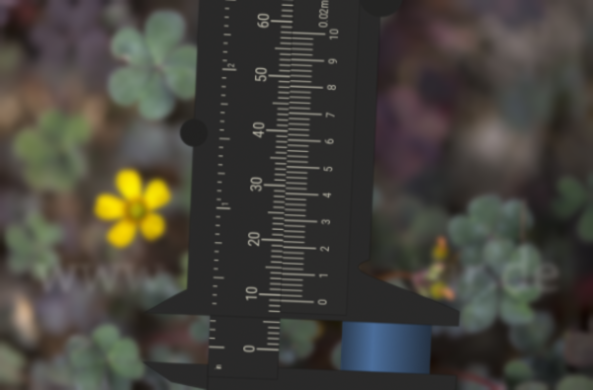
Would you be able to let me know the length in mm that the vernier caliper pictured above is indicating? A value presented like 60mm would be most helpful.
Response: 9.0mm
